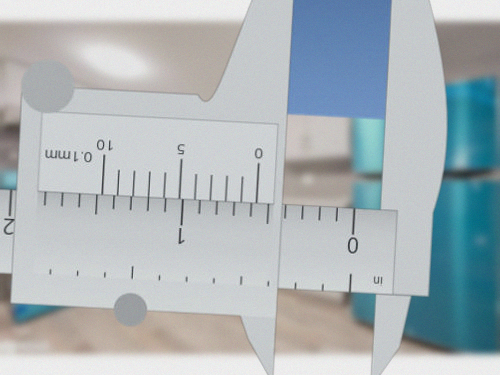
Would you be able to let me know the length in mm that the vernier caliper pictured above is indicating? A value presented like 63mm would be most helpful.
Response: 5.7mm
